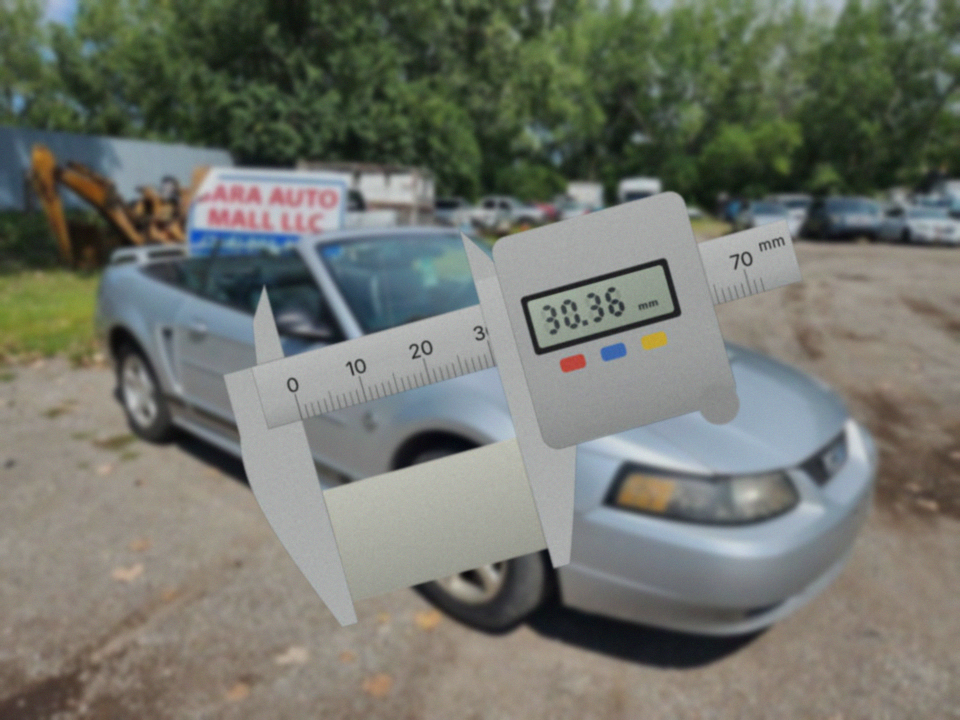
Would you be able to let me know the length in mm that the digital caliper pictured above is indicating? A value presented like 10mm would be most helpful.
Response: 30.36mm
